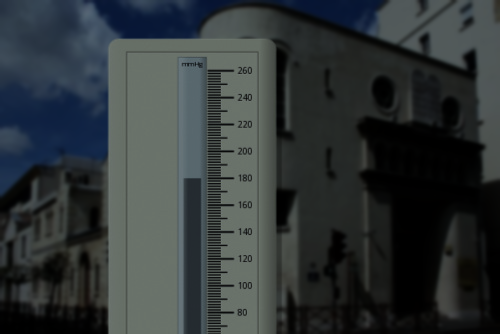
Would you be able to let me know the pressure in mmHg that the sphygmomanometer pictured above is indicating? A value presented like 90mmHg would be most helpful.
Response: 180mmHg
